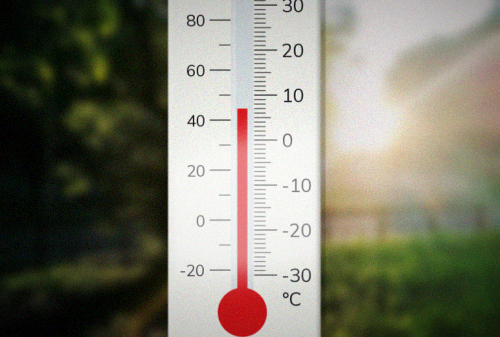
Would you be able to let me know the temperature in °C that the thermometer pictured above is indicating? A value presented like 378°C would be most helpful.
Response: 7°C
